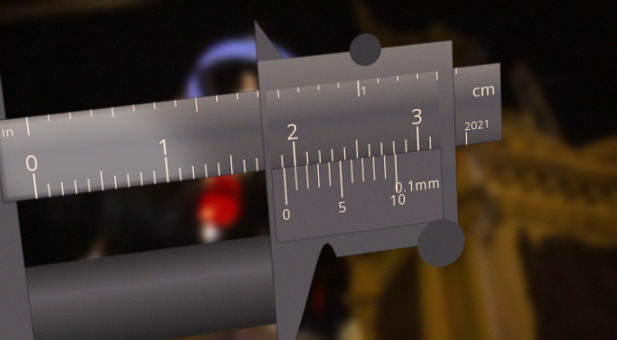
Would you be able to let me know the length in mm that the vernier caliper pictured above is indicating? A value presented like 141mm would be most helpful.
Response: 19.1mm
